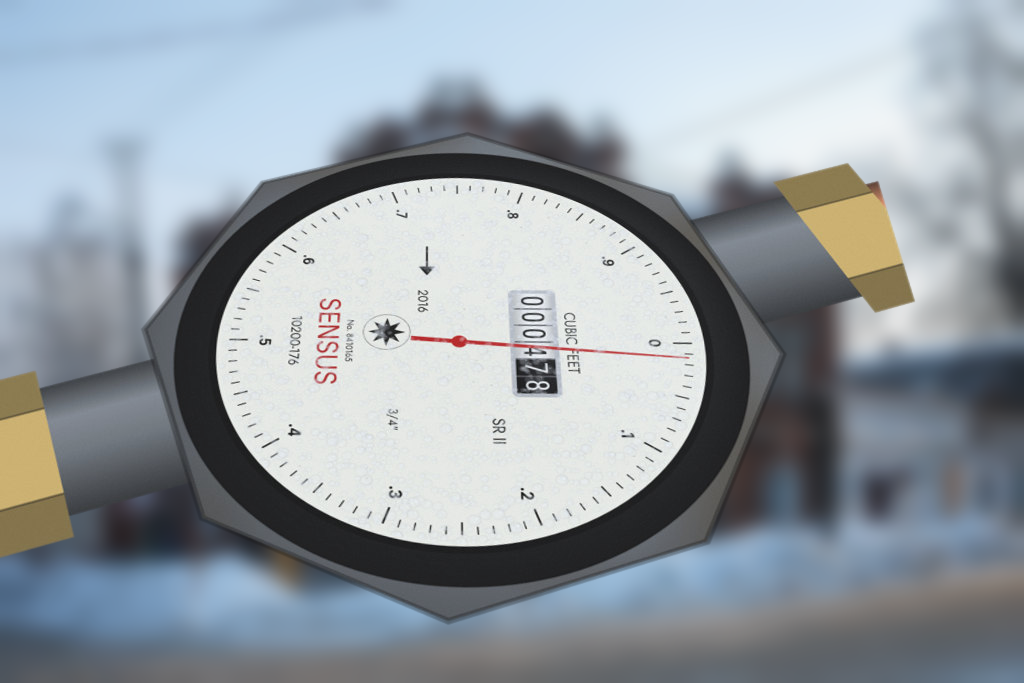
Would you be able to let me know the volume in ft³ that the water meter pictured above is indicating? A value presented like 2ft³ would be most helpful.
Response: 478.01ft³
